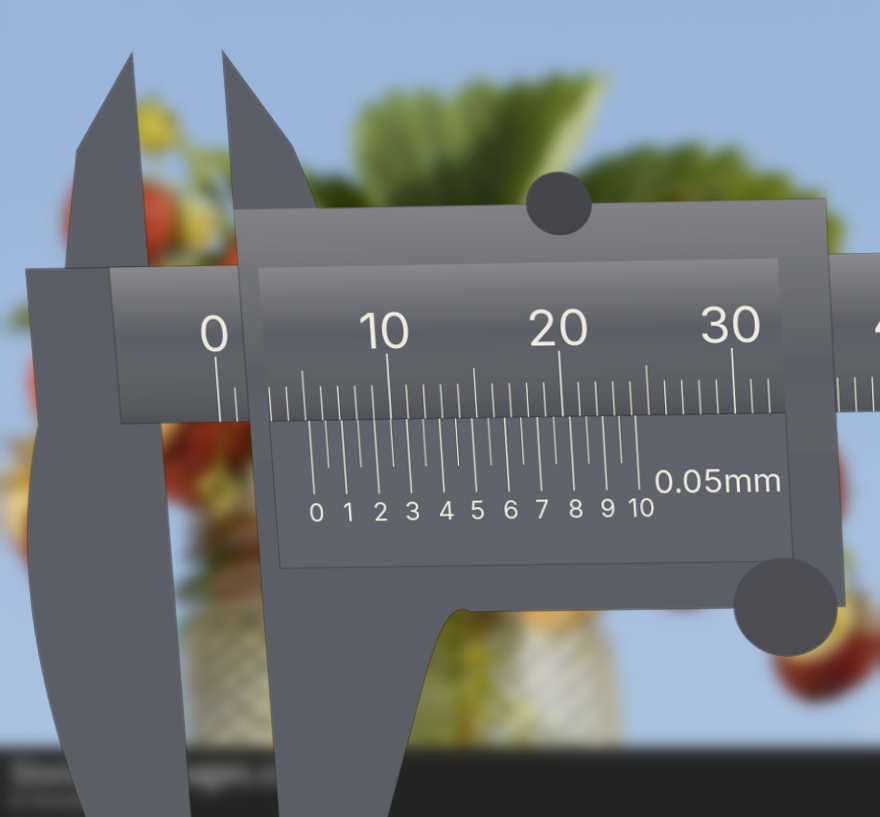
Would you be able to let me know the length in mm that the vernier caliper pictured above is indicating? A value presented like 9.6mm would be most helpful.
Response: 5.2mm
